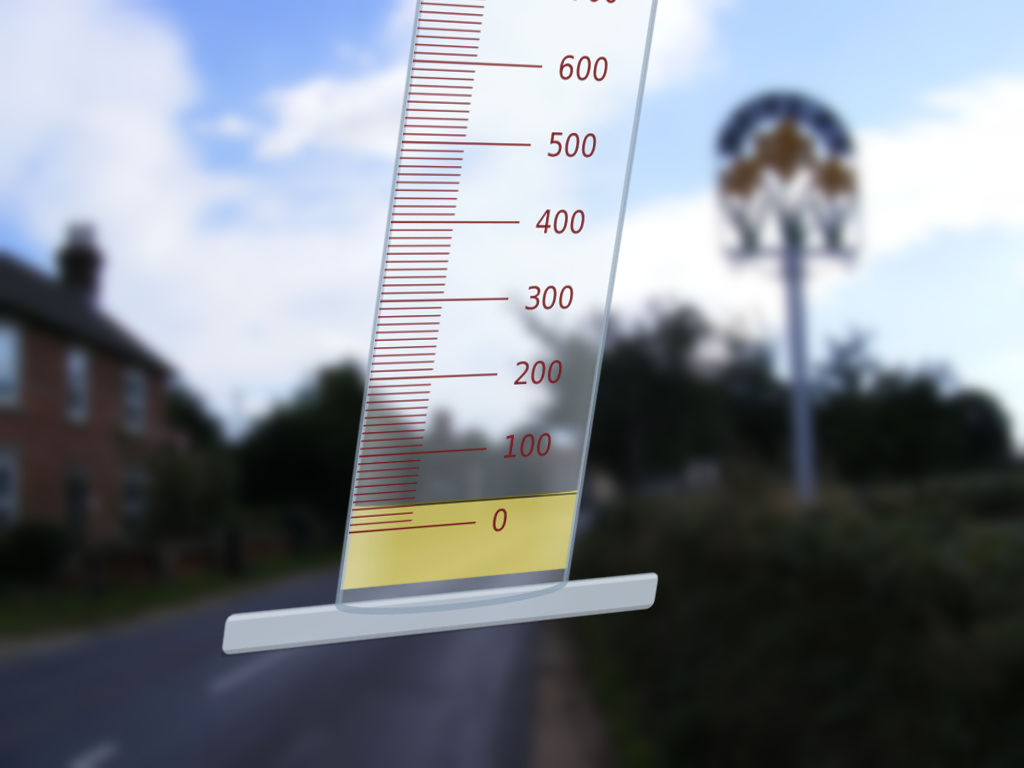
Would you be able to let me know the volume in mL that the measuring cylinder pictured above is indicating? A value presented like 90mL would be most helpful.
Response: 30mL
